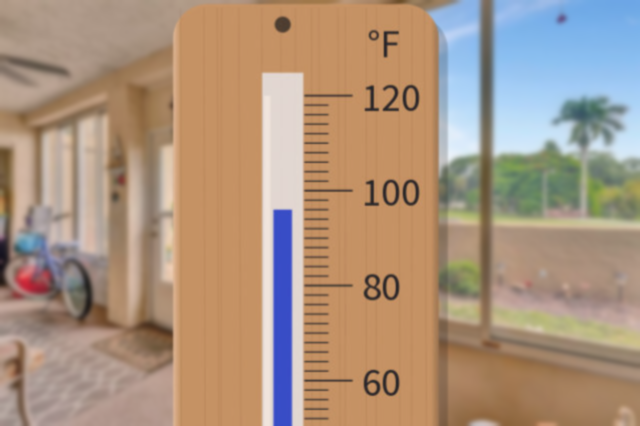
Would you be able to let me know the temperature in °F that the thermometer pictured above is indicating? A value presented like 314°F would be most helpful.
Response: 96°F
